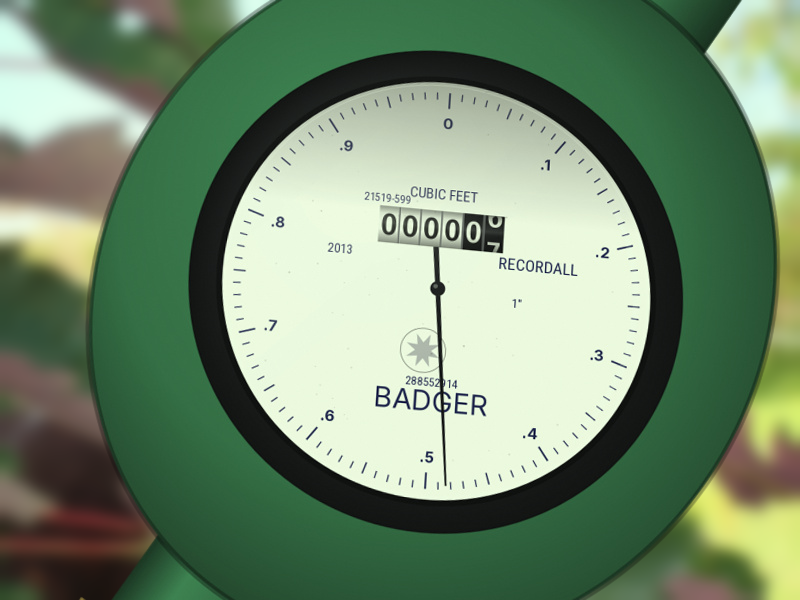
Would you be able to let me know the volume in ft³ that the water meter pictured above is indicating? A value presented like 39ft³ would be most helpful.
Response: 6.48ft³
